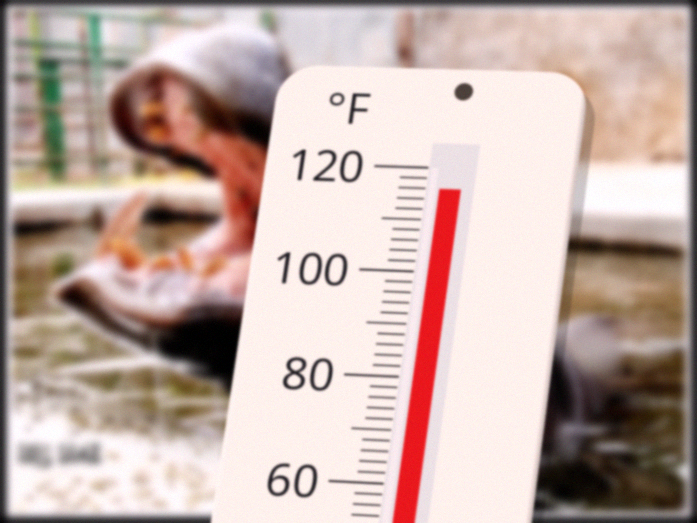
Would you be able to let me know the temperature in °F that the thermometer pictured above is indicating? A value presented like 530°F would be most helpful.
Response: 116°F
